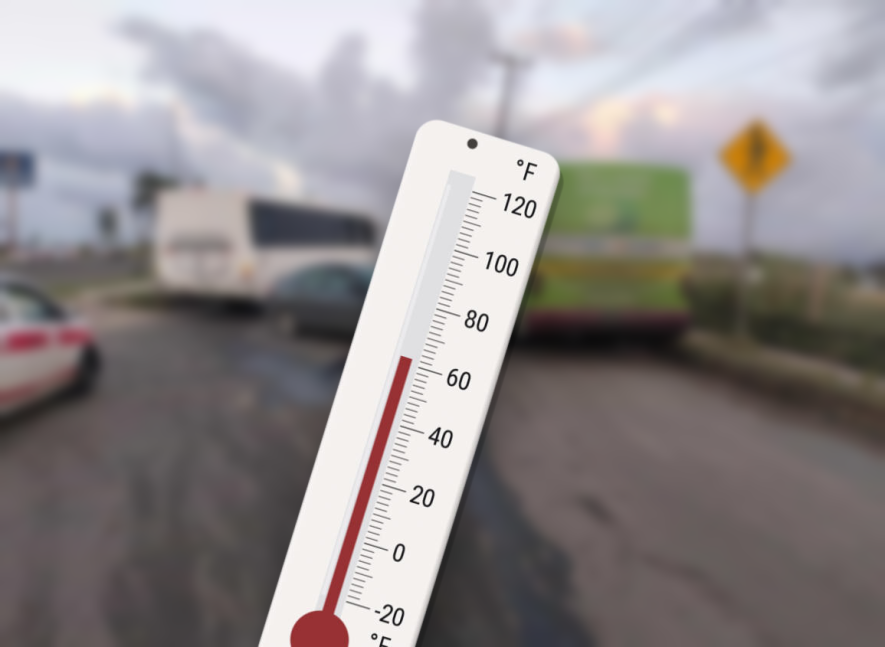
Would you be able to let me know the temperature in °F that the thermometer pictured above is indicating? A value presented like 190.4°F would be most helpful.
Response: 62°F
